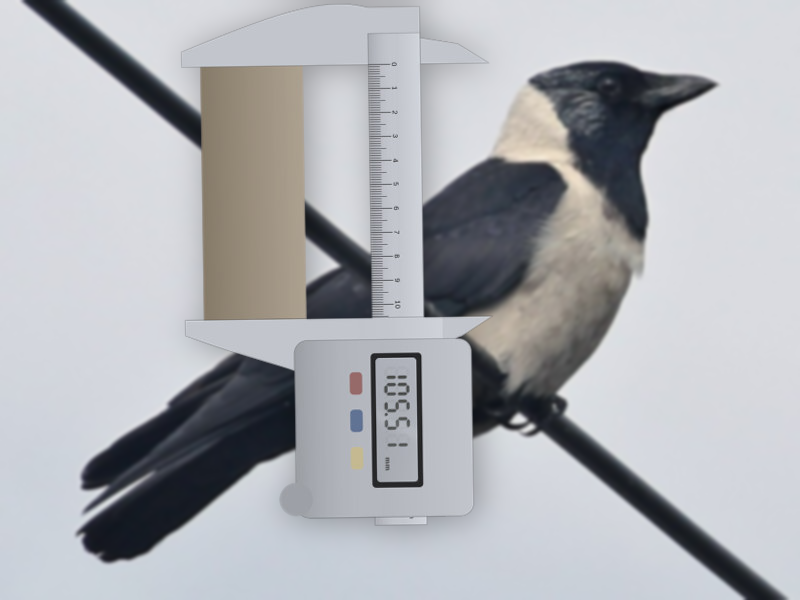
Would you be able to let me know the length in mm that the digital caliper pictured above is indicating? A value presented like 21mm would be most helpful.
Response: 105.51mm
